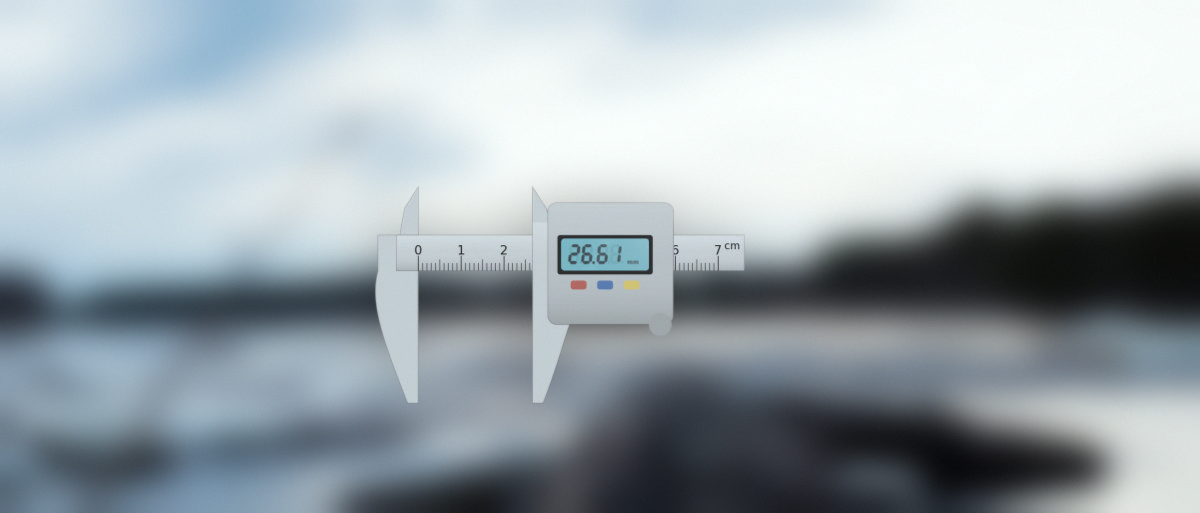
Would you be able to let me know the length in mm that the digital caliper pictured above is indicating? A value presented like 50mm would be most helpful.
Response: 26.61mm
